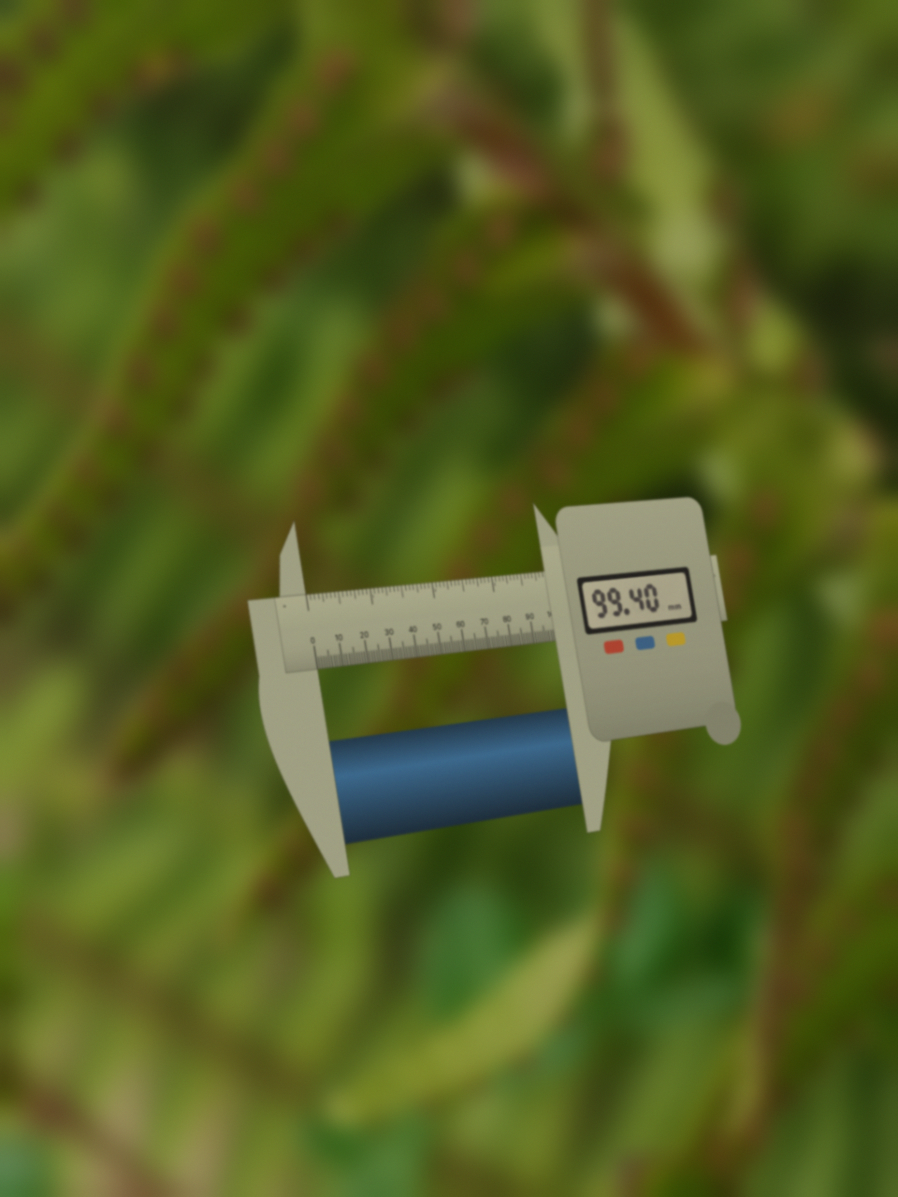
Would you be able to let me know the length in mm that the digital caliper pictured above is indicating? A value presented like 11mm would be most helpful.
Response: 99.40mm
